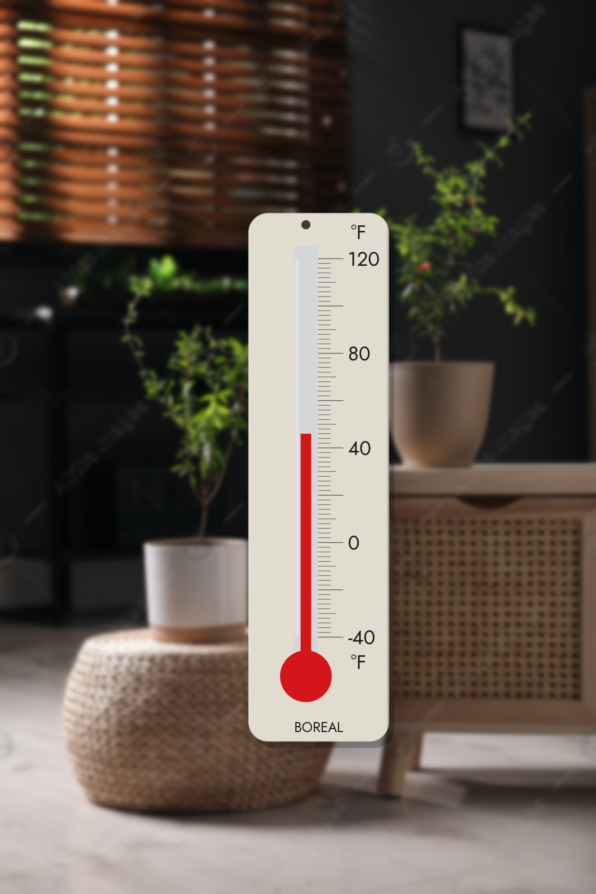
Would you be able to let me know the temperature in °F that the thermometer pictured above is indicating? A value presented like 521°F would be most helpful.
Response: 46°F
